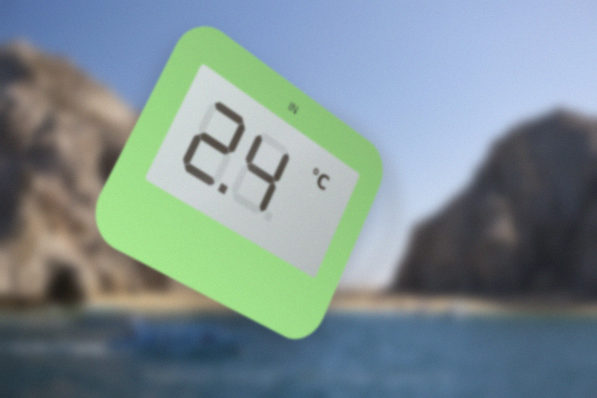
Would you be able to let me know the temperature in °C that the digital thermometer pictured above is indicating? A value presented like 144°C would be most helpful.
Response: 2.4°C
